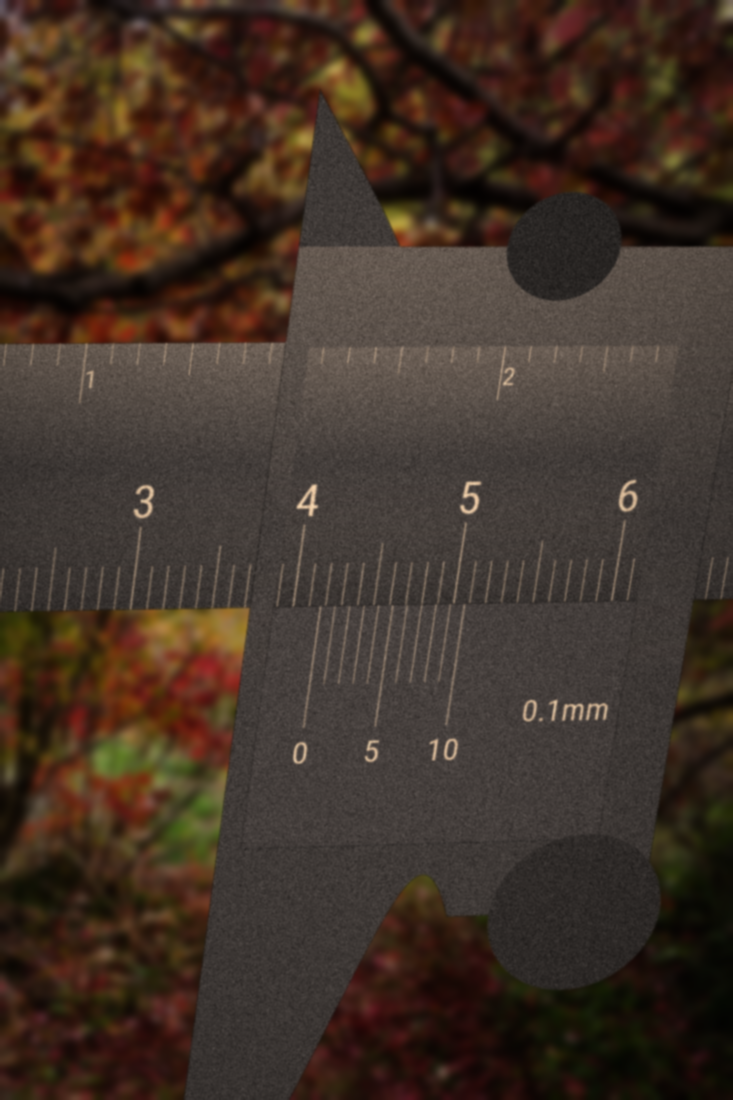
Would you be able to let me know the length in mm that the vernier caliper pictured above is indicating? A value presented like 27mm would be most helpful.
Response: 41.7mm
